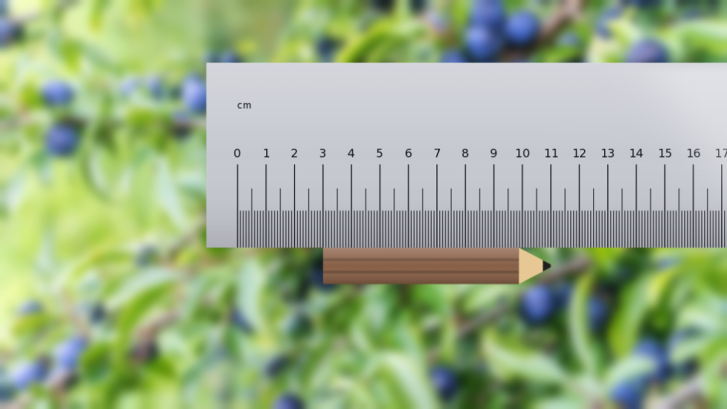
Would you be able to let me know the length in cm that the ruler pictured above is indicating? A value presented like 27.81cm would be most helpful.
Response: 8cm
